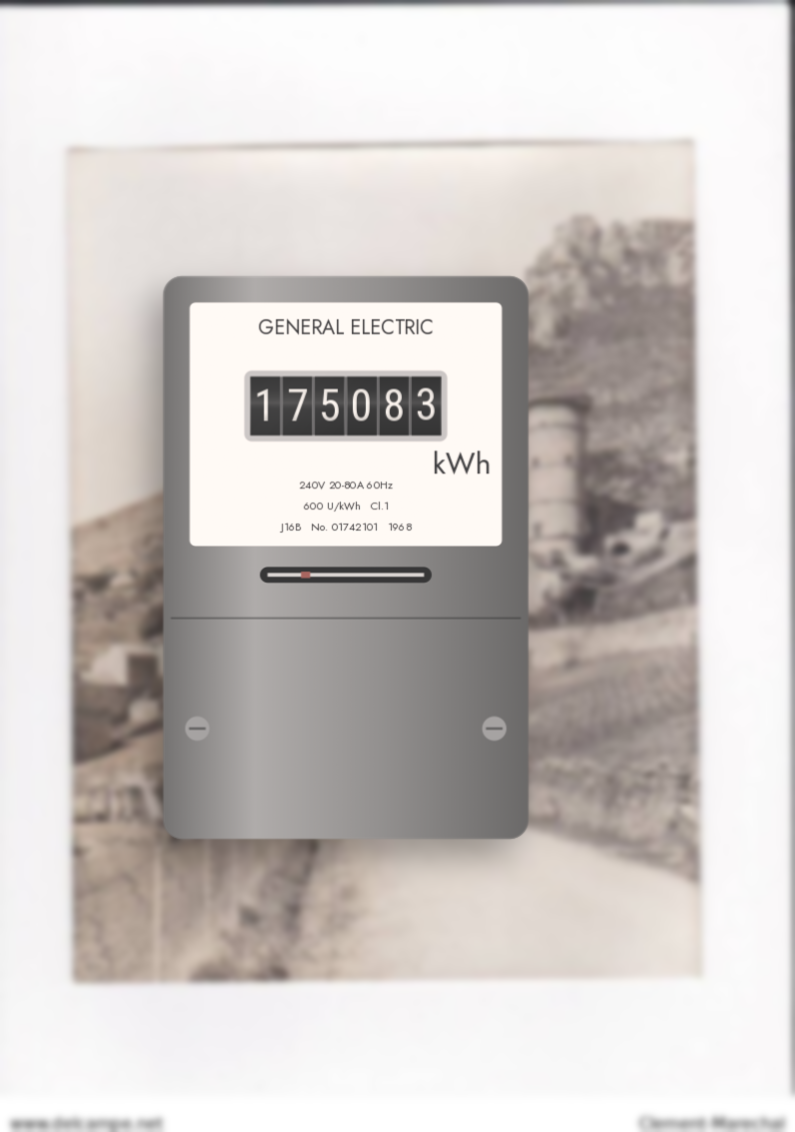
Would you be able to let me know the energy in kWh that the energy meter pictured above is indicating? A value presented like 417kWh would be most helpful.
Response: 175083kWh
